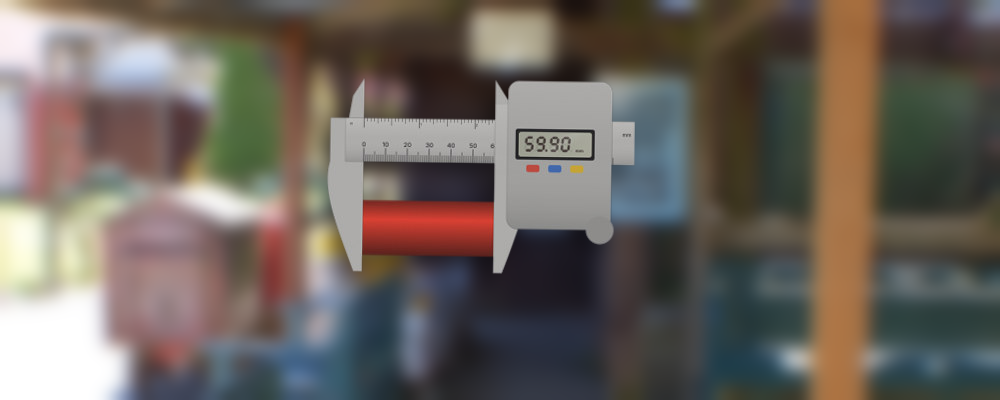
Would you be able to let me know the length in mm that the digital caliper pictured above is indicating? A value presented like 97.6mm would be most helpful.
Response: 59.90mm
